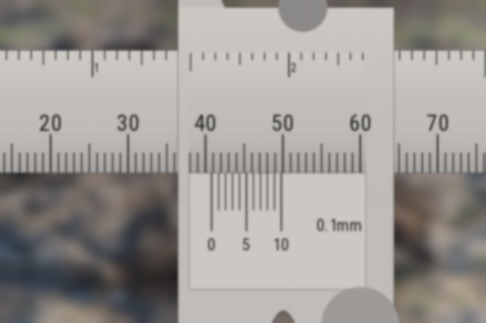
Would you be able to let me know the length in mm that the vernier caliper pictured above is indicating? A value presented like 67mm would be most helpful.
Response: 40.8mm
